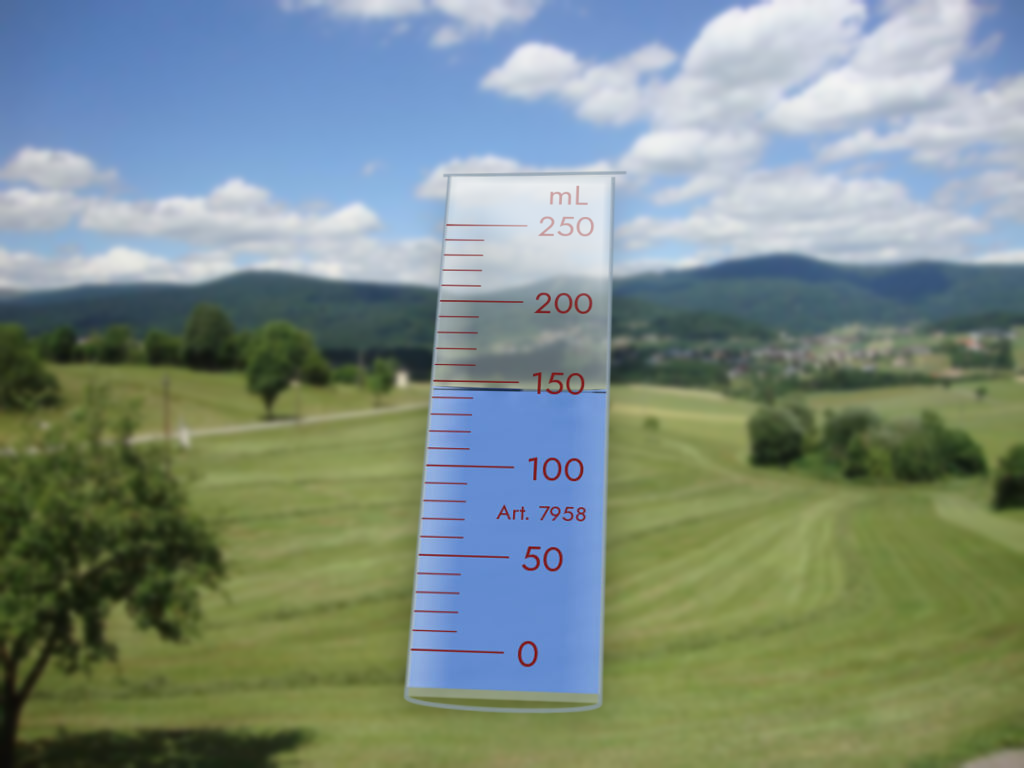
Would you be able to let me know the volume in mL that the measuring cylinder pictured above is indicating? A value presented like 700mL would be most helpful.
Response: 145mL
